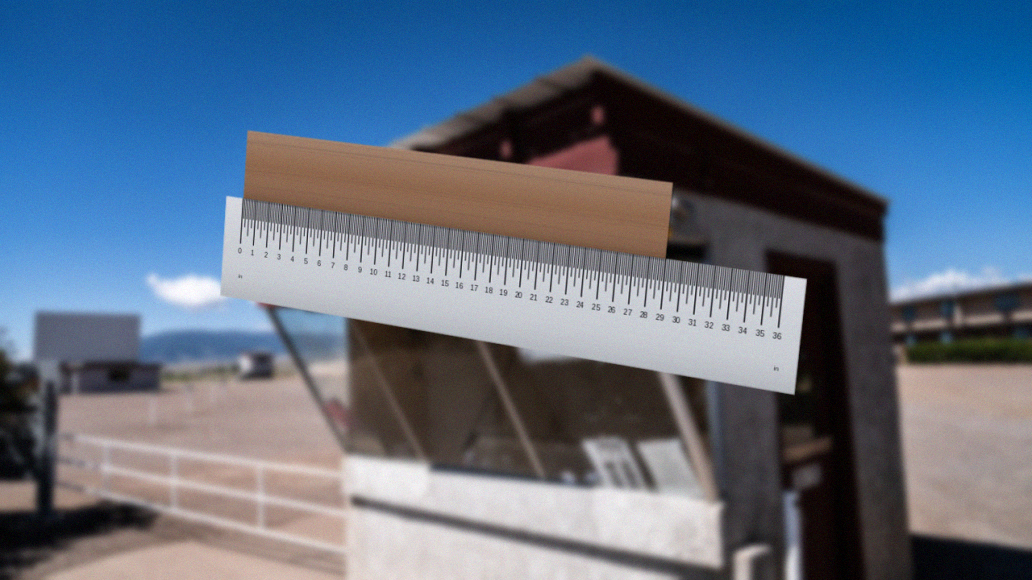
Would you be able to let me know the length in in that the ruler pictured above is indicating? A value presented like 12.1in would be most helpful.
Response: 29in
